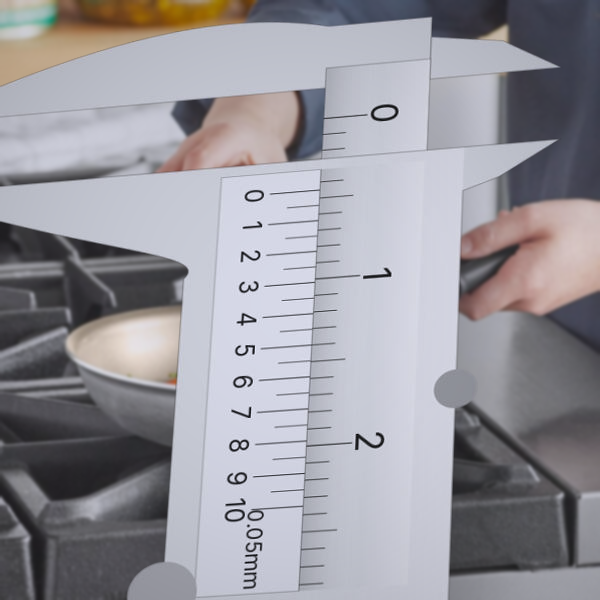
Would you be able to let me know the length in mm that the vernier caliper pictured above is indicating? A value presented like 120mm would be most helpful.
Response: 4.5mm
